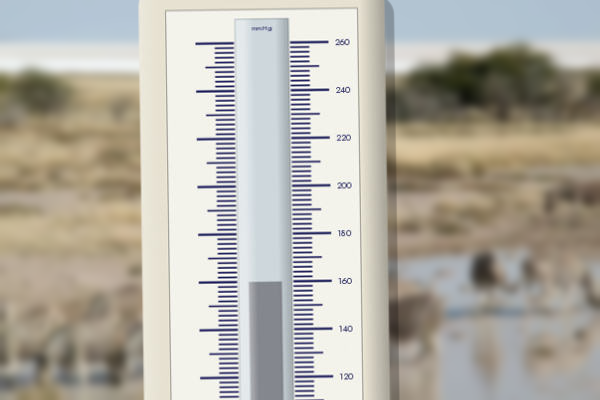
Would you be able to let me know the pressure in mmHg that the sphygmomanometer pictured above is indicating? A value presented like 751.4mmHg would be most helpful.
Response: 160mmHg
